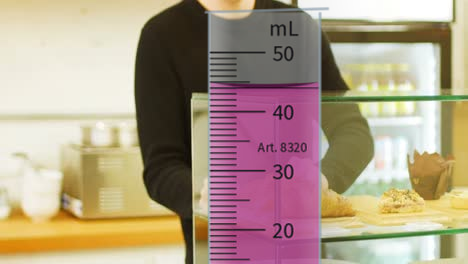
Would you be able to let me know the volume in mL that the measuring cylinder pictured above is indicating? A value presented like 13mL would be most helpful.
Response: 44mL
